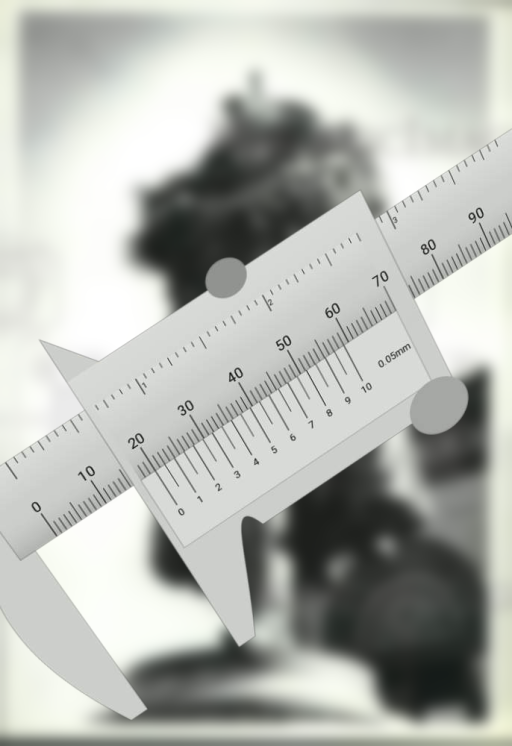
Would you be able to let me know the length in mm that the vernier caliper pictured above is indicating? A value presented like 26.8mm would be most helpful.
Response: 20.0mm
